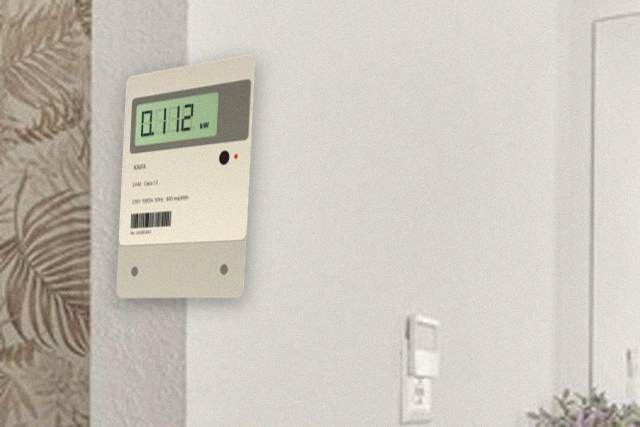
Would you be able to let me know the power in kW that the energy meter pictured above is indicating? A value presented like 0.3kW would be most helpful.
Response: 0.112kW
